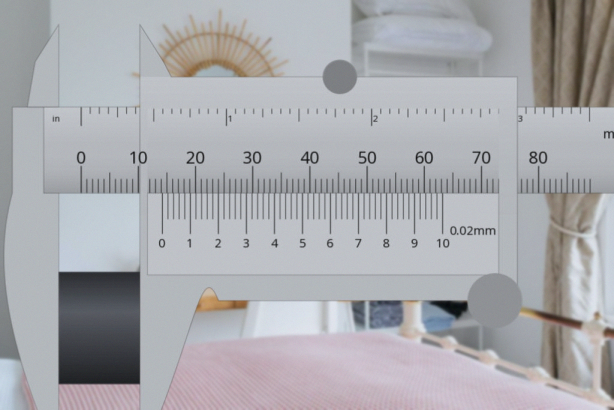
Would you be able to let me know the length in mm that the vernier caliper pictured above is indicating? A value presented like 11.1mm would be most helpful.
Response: 14.2mm
